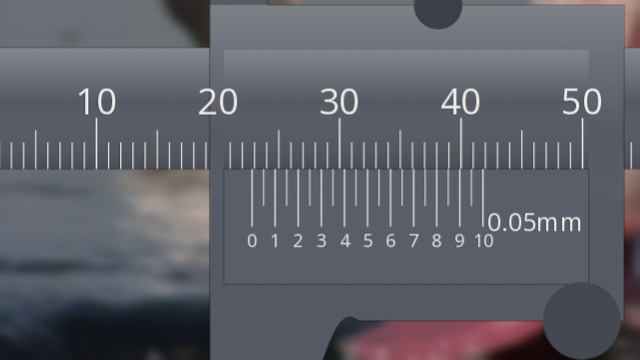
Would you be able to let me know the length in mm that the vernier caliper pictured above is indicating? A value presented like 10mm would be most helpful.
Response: 22.8mm
